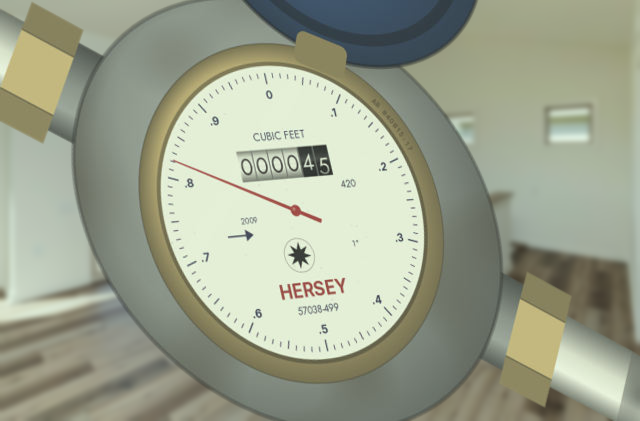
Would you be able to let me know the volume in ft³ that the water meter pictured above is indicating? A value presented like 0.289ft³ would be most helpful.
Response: 44.82ft³
